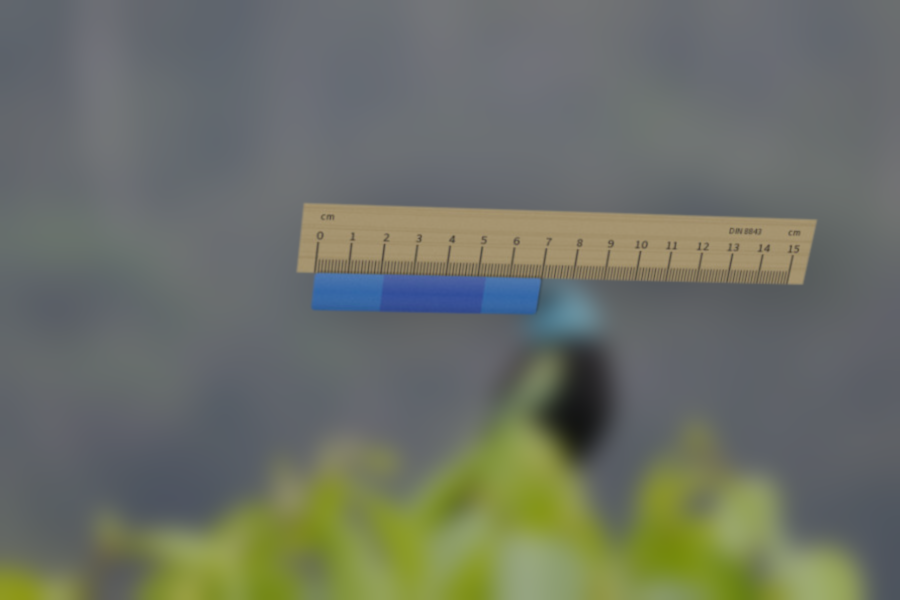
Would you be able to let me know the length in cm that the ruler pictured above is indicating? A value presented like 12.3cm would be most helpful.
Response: 7cm
